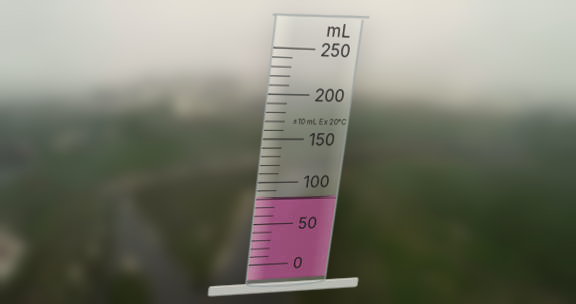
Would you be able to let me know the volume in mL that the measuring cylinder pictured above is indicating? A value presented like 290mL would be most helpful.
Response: 80mL
